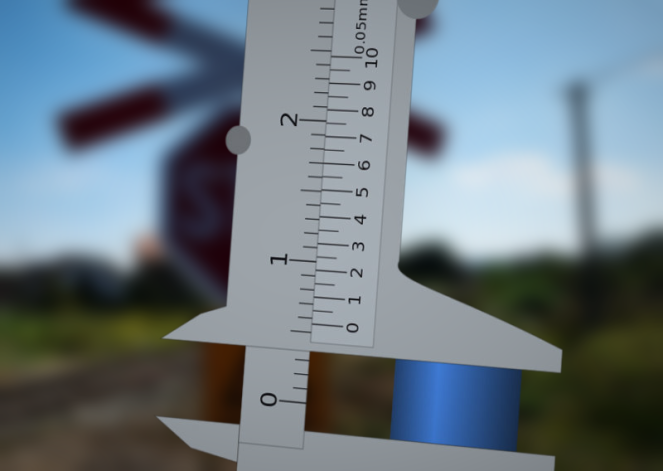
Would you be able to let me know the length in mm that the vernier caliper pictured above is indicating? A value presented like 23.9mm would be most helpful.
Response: 5.6mm
